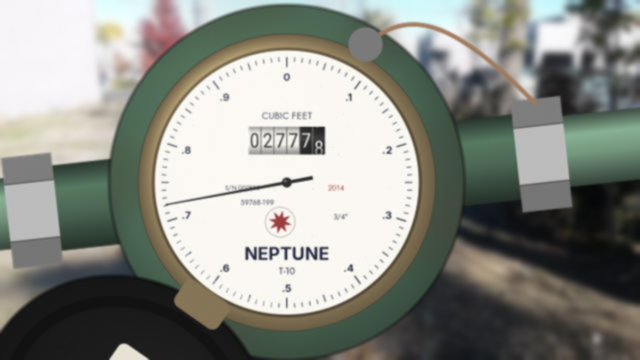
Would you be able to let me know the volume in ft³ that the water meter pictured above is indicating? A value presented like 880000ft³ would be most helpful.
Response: 27777.72ft³
